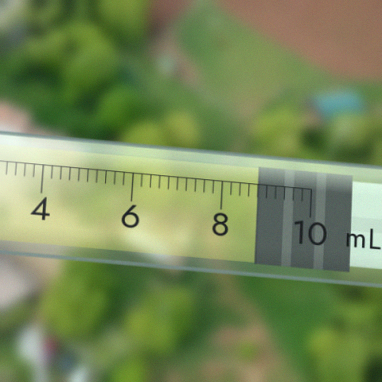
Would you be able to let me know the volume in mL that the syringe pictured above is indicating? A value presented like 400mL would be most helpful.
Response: 8.8mL
